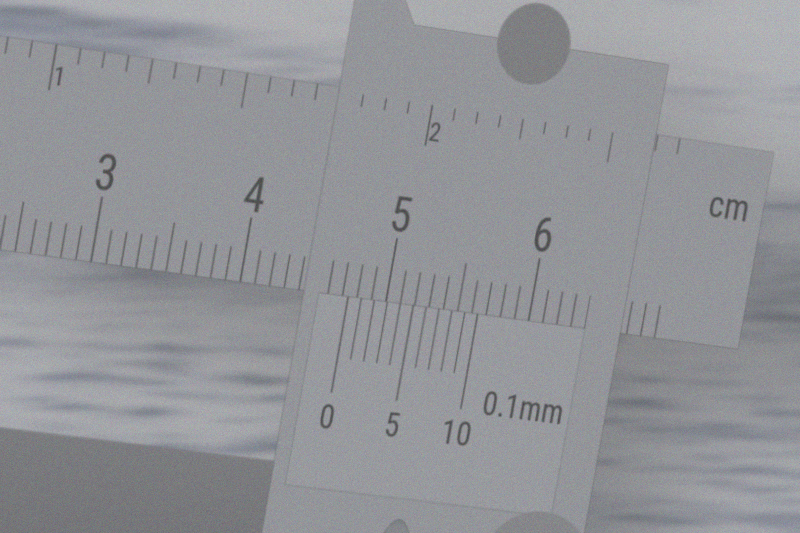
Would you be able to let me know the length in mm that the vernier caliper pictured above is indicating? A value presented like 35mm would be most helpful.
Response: 47.4mm
